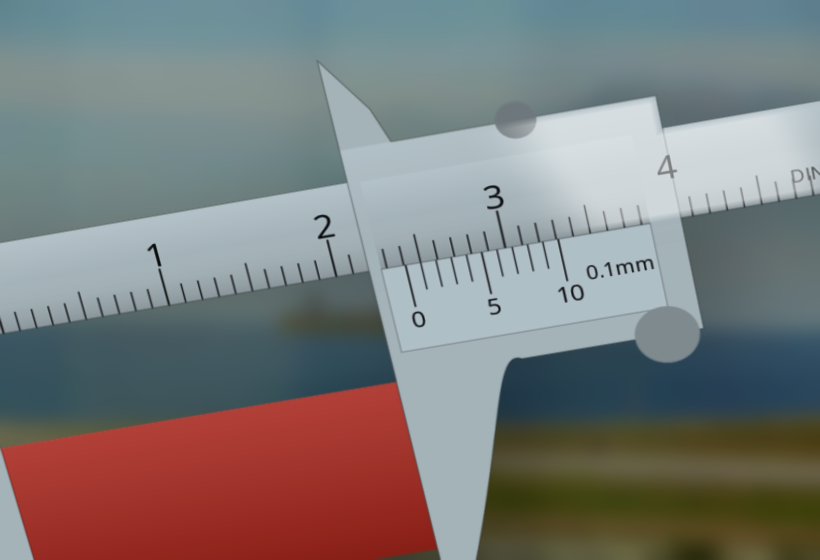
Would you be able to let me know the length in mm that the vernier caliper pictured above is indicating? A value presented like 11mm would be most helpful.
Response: 24.1mm
